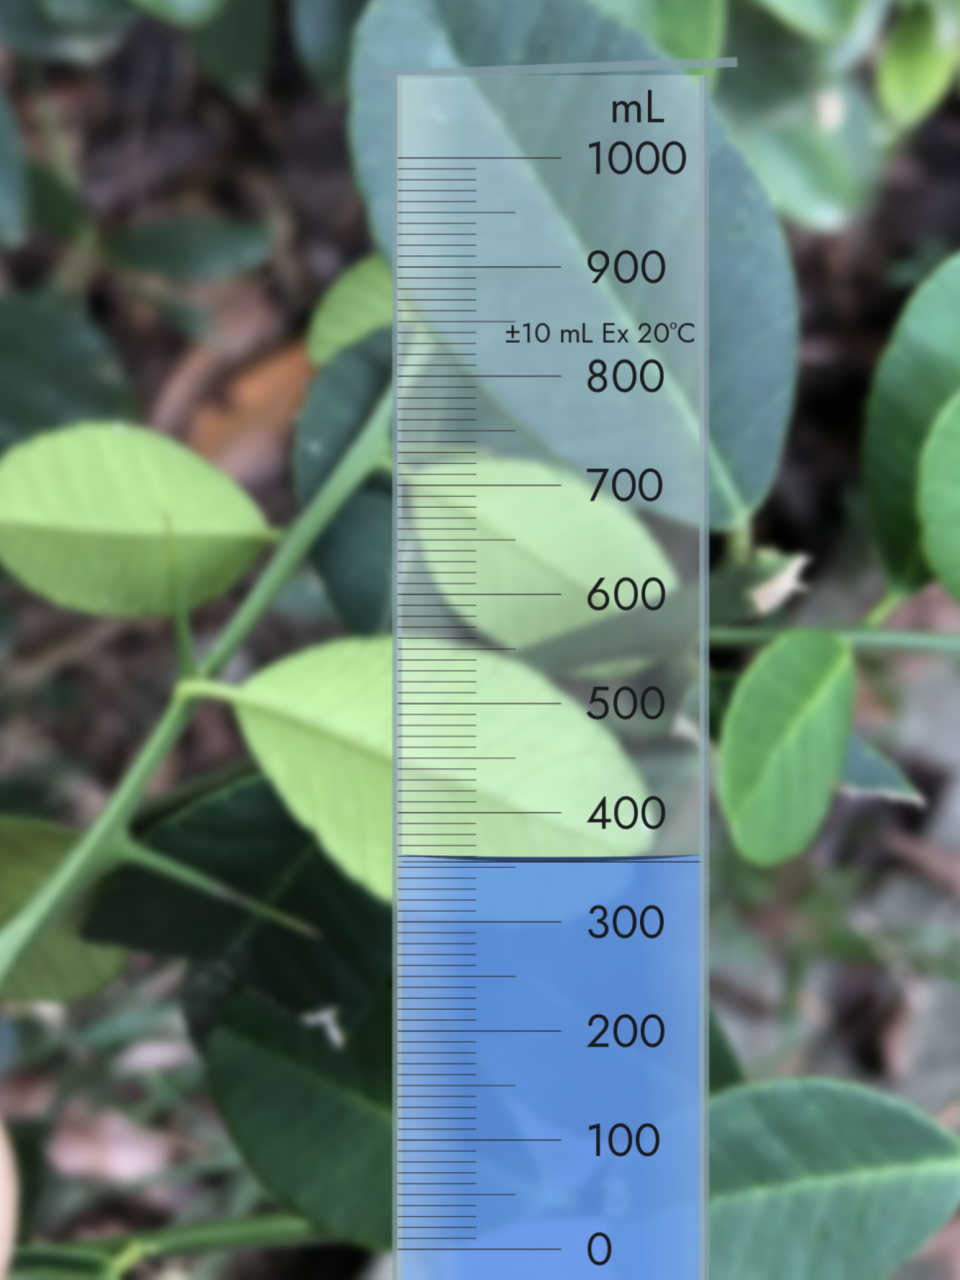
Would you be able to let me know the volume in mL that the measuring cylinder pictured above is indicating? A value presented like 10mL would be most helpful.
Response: 355mL
